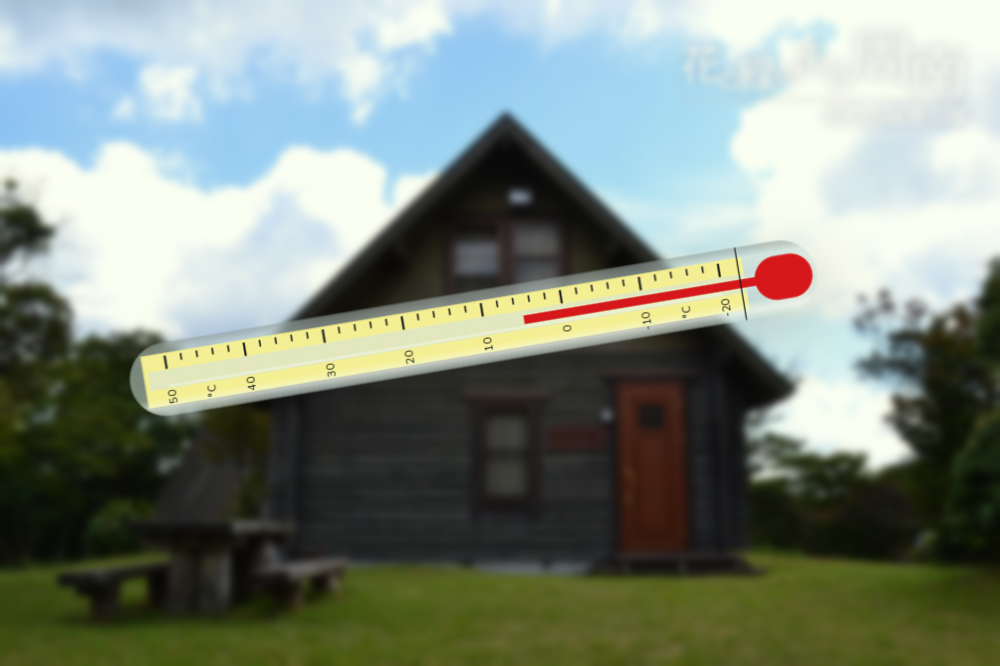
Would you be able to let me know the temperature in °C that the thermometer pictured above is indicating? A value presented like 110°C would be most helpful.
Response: 5°C
